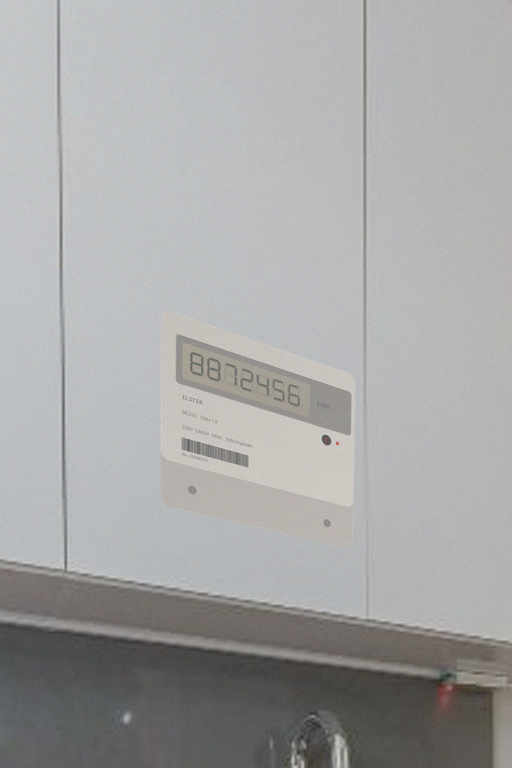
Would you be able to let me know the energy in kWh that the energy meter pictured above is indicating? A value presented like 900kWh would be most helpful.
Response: 8872456kWh
